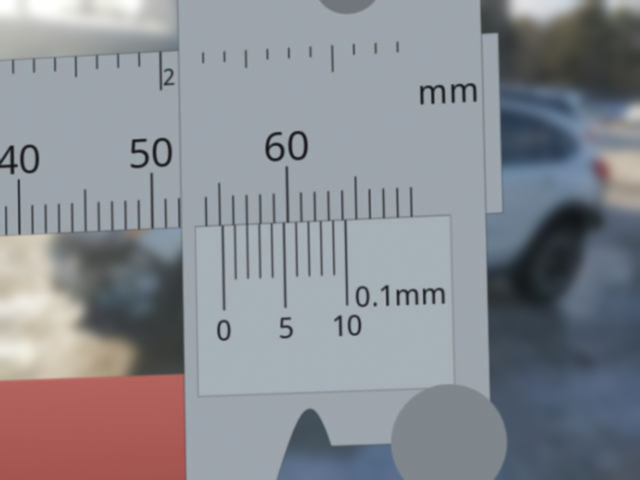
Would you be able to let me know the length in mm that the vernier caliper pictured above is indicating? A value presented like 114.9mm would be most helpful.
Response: 55.2mm
